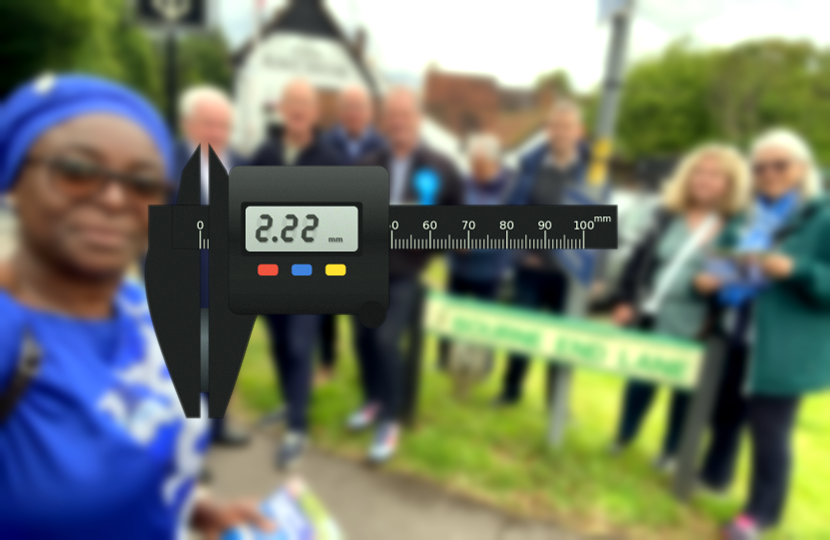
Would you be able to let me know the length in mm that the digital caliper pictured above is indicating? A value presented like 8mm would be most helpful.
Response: 2.22mm
